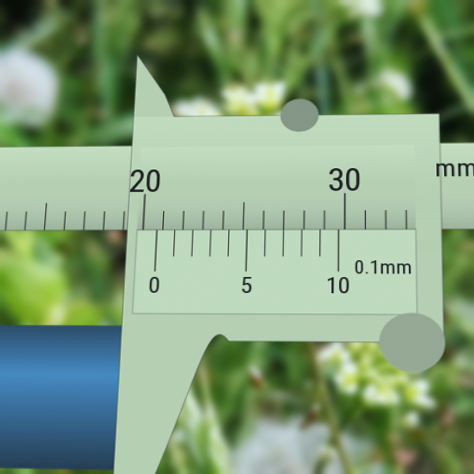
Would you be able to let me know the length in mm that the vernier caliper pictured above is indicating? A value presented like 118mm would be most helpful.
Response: 20.7mm
